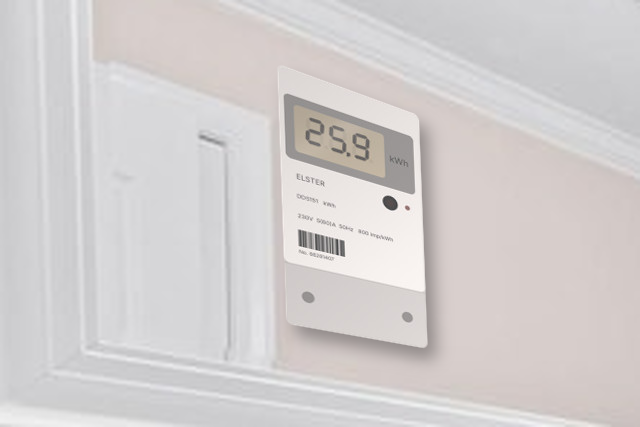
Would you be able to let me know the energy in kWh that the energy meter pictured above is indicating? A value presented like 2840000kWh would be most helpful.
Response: 25.9kWh
